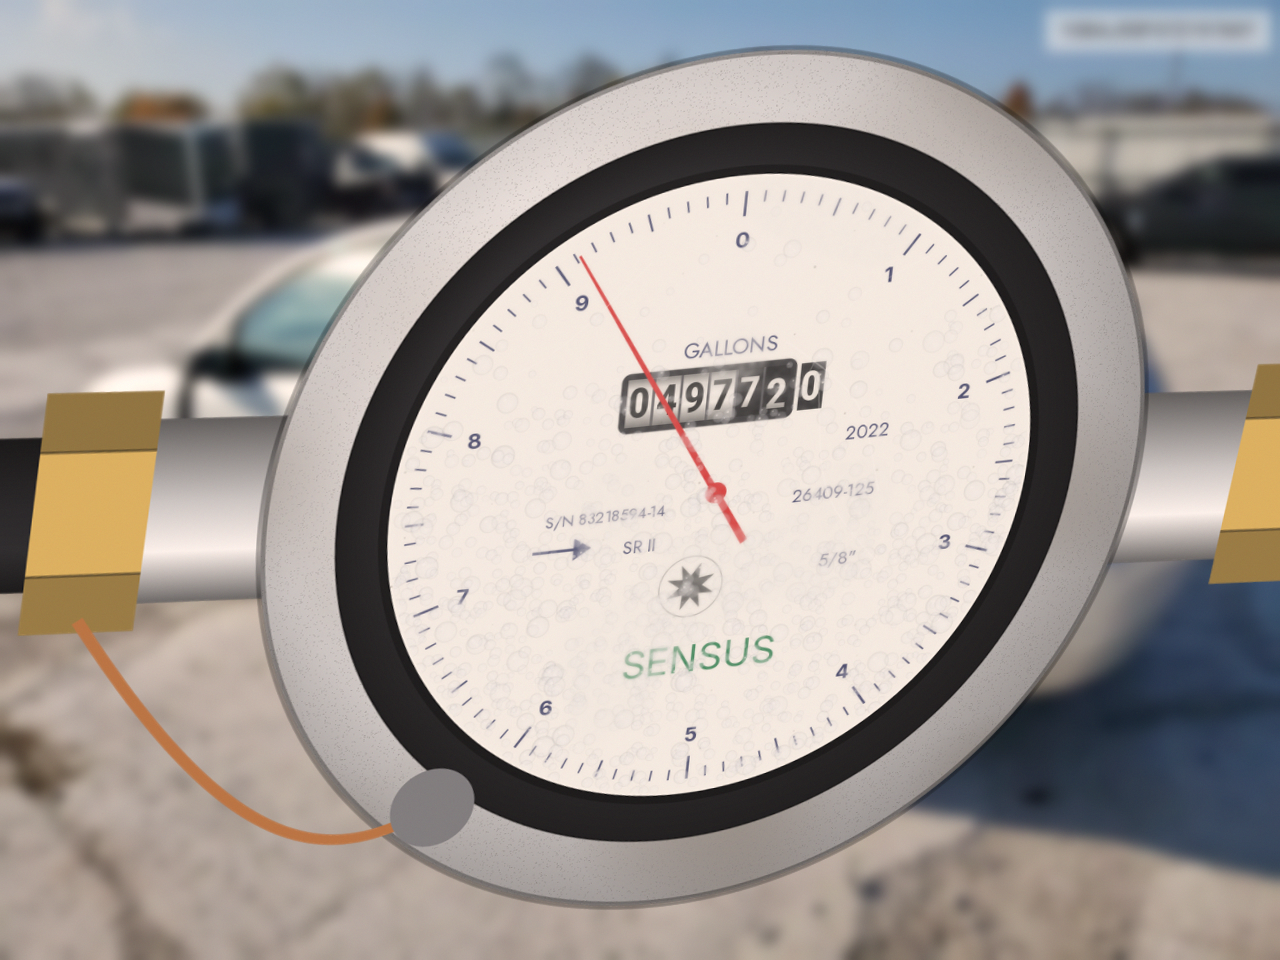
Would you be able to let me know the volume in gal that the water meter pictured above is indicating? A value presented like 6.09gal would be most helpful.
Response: 497719.1gal
